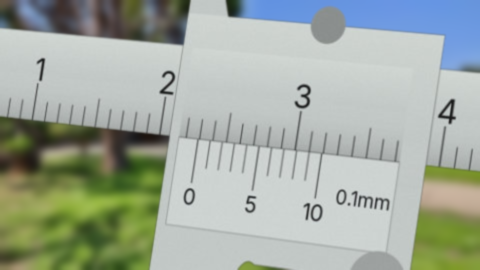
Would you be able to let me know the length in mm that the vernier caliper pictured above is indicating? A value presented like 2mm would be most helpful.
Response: 22.9mm
